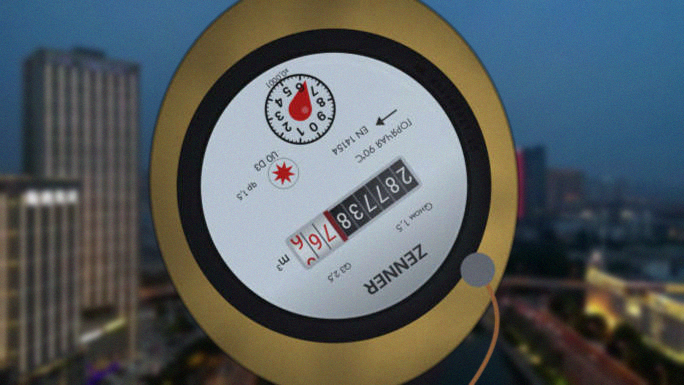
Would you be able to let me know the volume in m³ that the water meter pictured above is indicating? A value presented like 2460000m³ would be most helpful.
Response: 287738.7656m³
